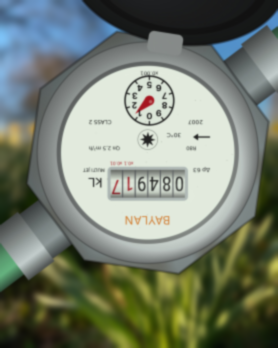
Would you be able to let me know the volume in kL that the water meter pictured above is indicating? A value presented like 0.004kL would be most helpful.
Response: 849.171kL
